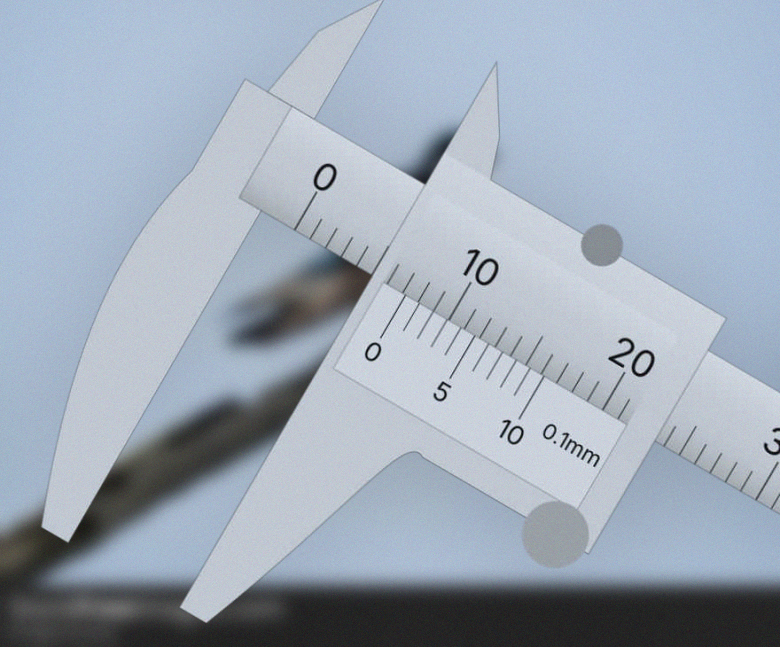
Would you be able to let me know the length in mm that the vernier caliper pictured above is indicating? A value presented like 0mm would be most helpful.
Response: 7.2mm
